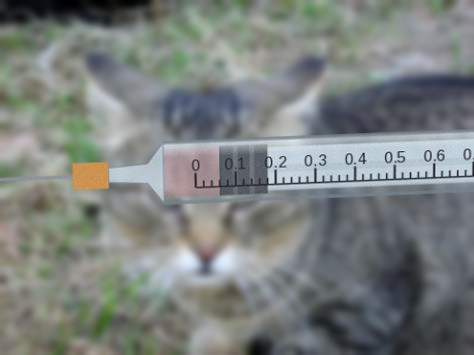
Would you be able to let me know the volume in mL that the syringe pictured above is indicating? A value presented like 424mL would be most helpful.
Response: 0.06mL
